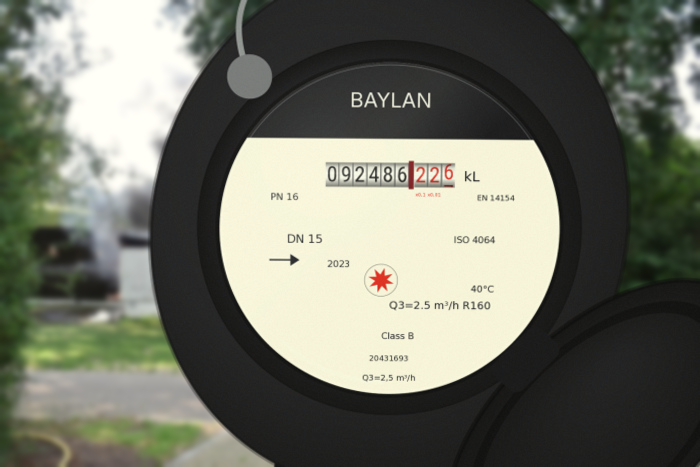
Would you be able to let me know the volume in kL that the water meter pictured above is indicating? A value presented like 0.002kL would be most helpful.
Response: 92486.226kL
